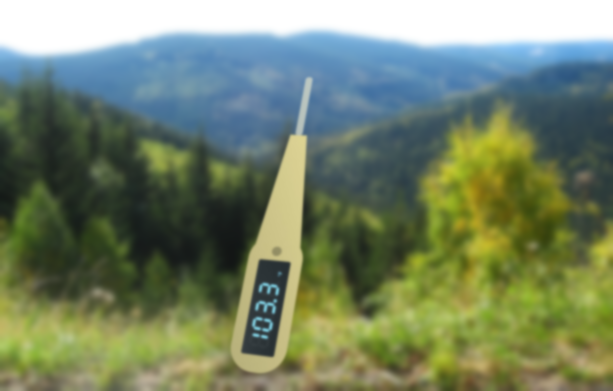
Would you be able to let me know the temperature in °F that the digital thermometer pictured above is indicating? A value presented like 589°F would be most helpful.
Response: 103.3°F
